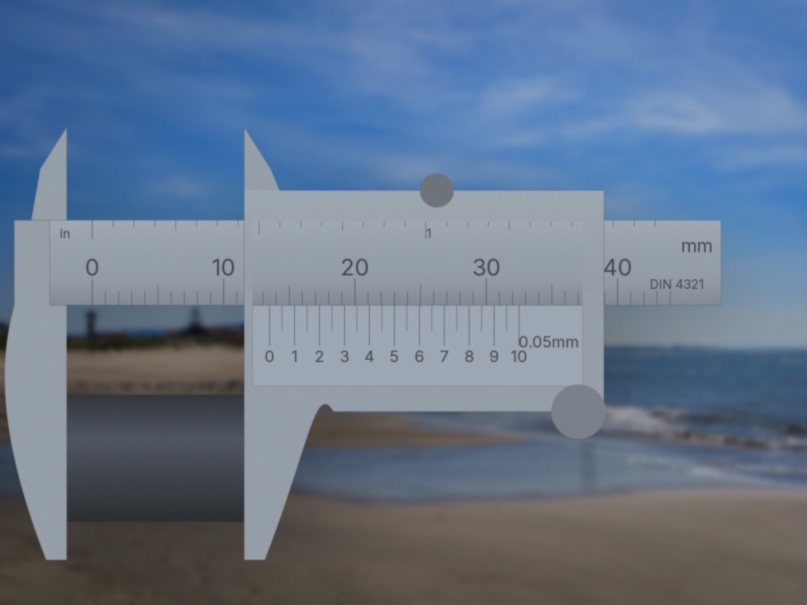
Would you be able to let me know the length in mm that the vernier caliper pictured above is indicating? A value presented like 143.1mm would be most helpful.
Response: 13.5mm
